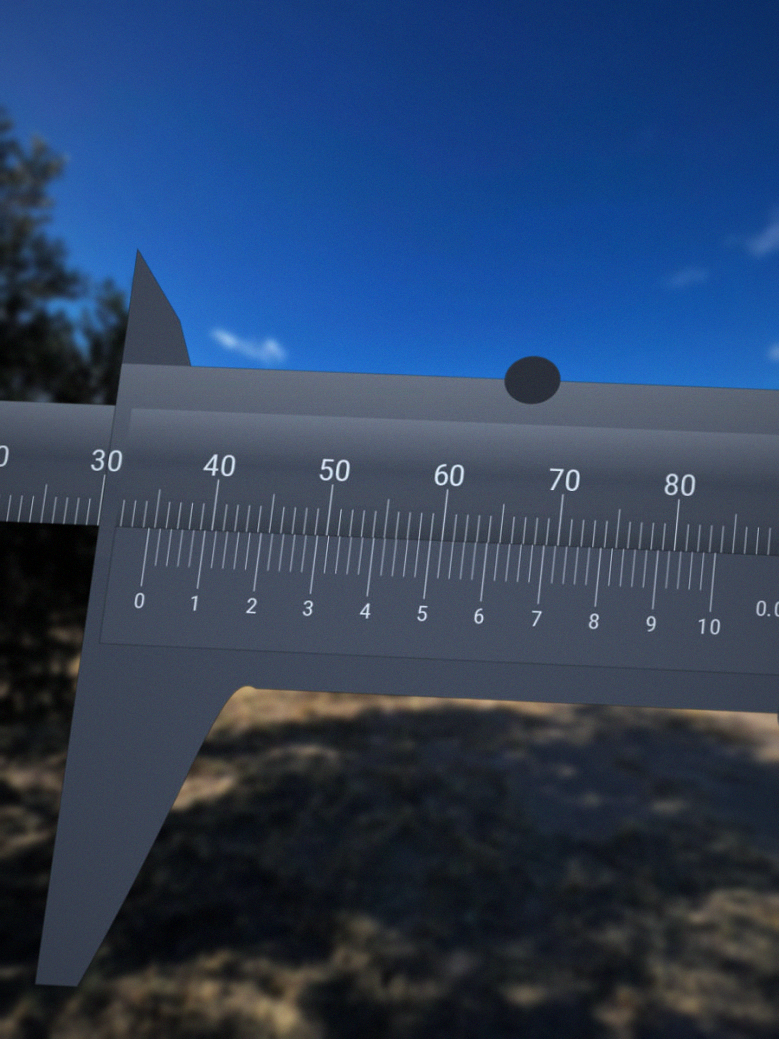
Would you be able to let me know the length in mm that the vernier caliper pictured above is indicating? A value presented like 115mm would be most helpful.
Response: 34.5mm
